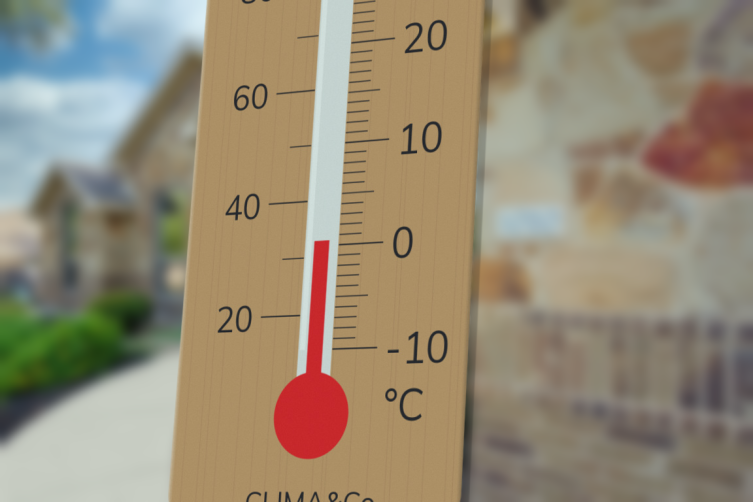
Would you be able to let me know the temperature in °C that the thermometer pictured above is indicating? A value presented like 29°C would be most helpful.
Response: 0.5°C
